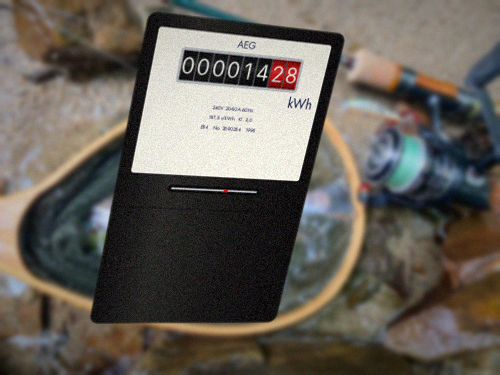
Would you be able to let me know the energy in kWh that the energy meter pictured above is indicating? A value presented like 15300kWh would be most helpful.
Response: 14.28kWh
